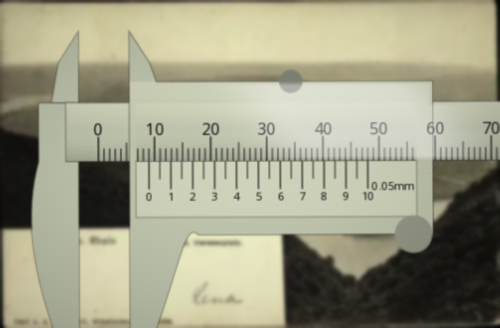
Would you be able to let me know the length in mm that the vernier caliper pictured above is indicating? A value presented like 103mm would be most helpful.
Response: 9.0mm
